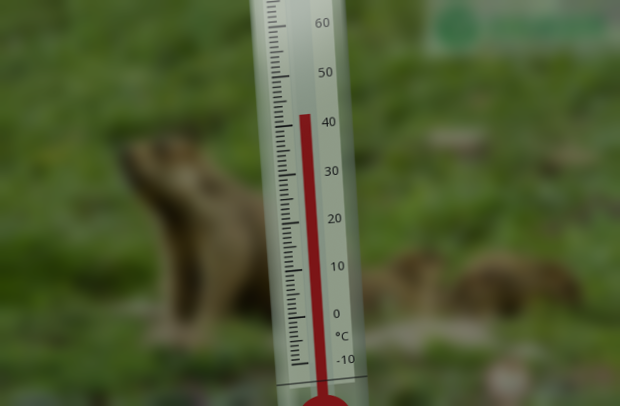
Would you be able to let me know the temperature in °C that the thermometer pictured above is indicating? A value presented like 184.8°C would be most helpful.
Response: 42°C
